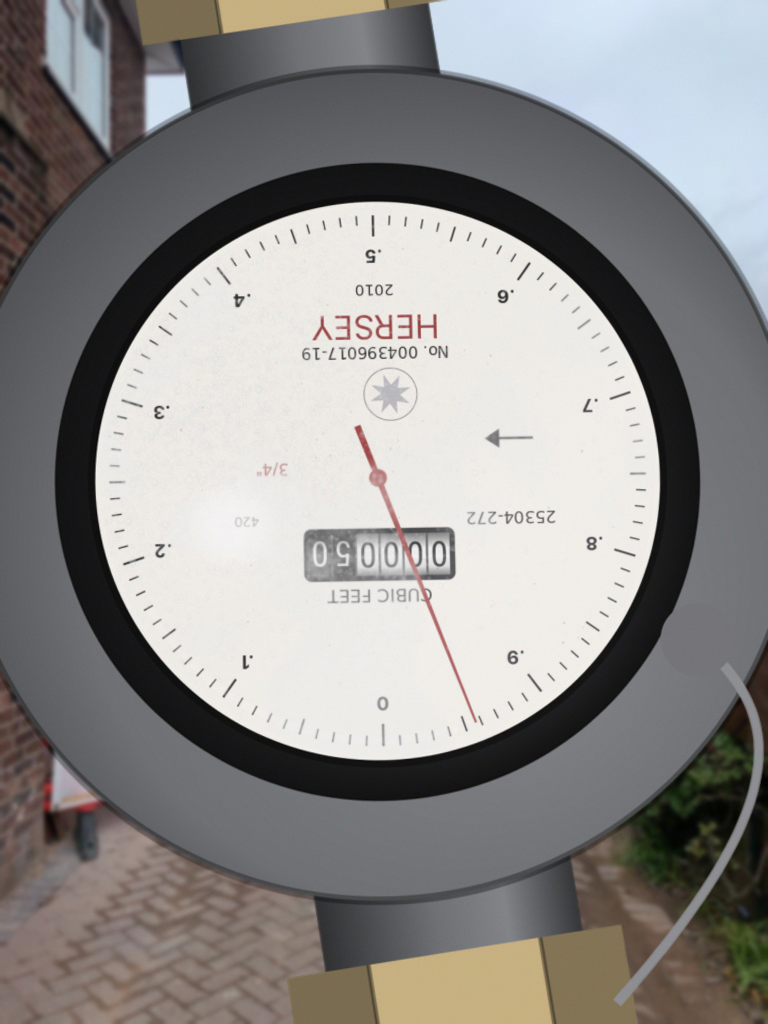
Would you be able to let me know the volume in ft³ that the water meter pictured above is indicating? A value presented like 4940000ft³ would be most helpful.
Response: 49.94ft³
